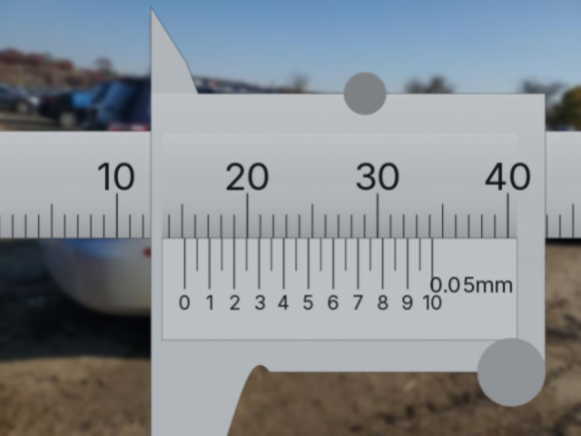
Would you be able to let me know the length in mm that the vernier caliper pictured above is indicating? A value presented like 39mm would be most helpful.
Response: 15.2mm
